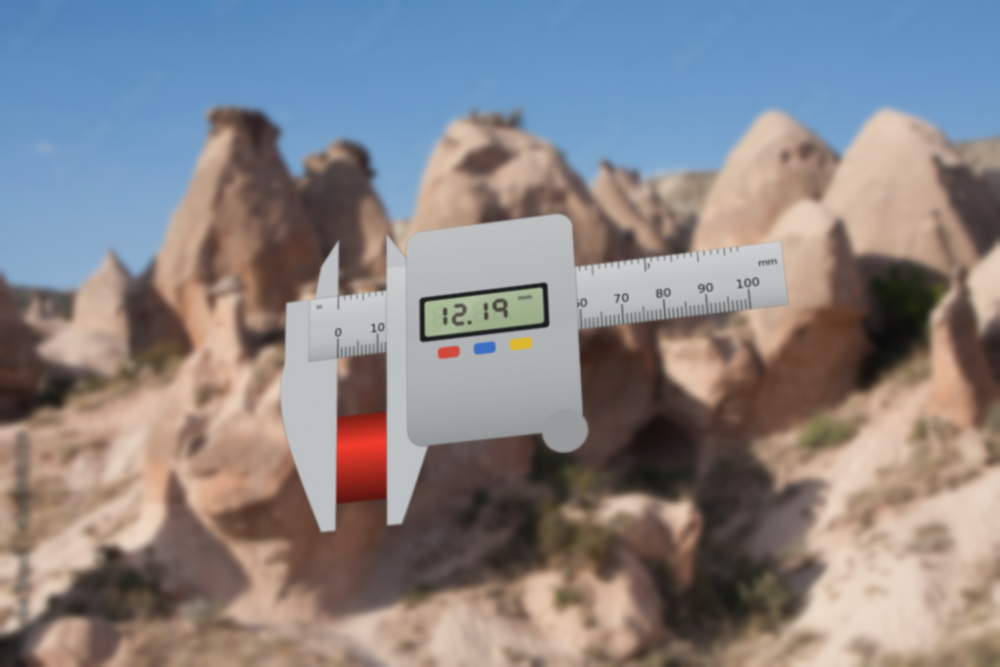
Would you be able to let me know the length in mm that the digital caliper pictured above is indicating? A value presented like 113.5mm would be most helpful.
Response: 12.19mm
